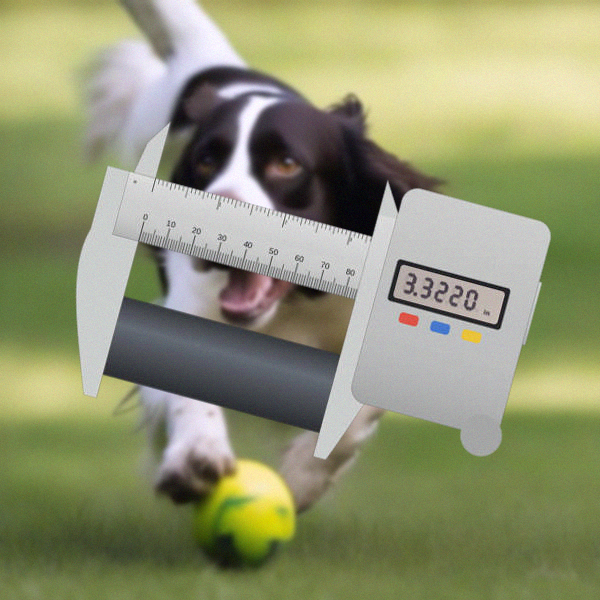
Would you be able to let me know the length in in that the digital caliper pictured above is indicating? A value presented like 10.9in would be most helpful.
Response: 3.3220in
